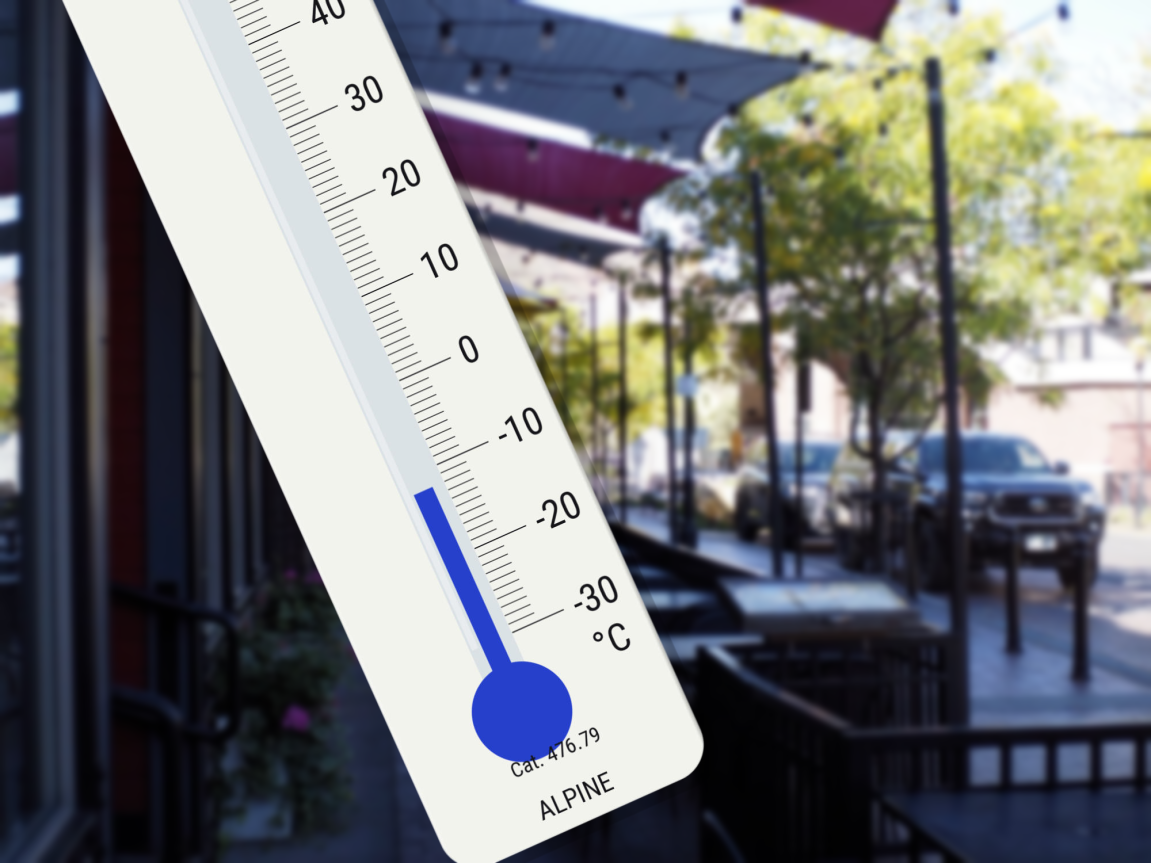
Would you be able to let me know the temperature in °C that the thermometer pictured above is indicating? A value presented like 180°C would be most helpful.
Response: -12°C
